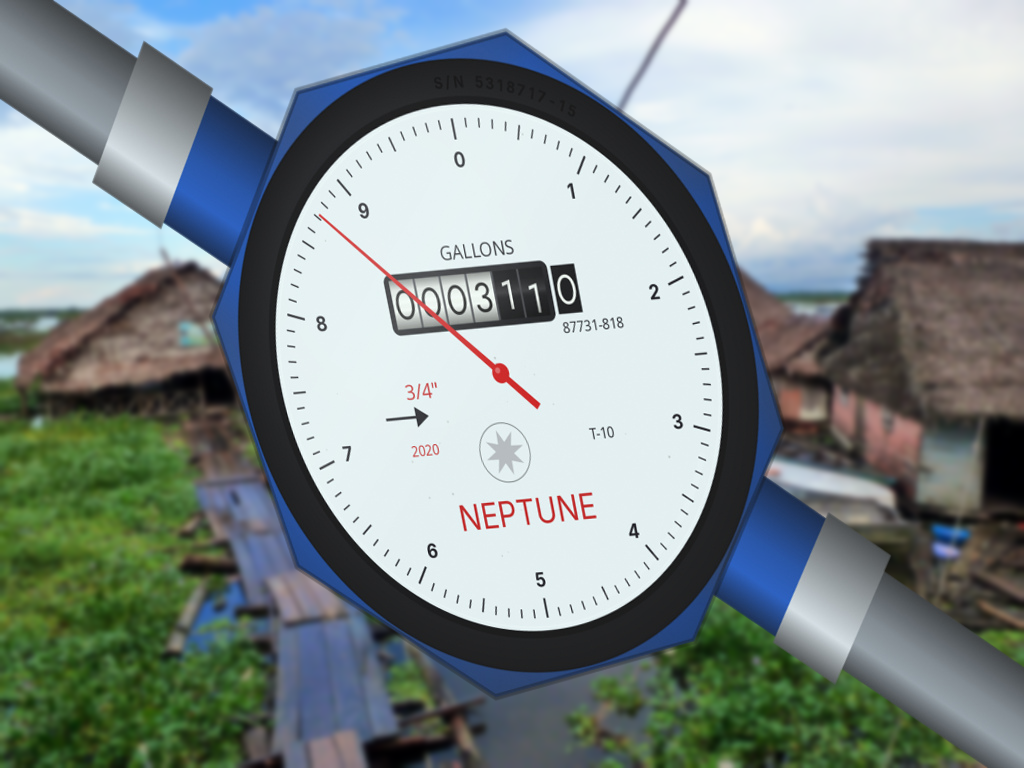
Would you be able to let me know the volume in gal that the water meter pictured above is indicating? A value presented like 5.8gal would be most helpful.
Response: 3108.7gal
